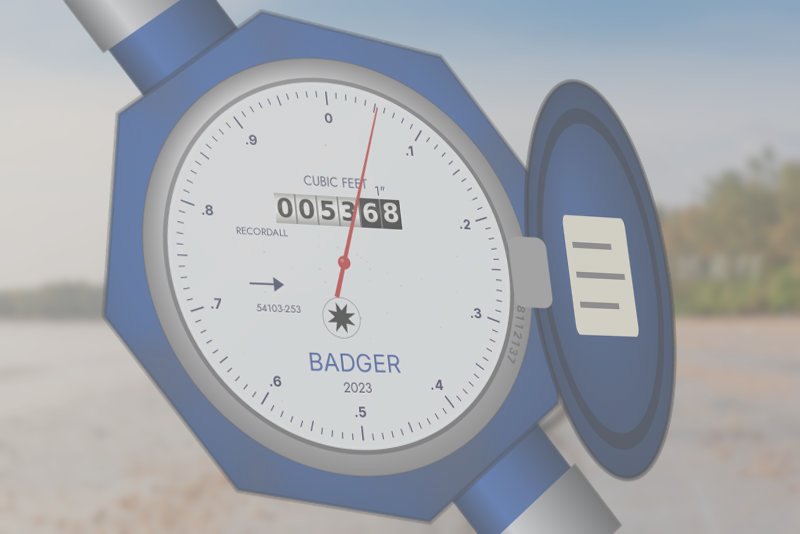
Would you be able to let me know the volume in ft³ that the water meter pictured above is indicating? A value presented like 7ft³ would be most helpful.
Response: 5368.05ft³
